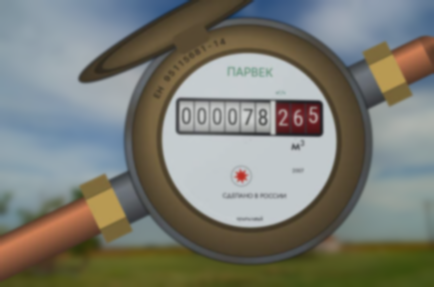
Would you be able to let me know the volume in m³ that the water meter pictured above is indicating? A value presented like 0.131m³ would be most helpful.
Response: 78.265m³
